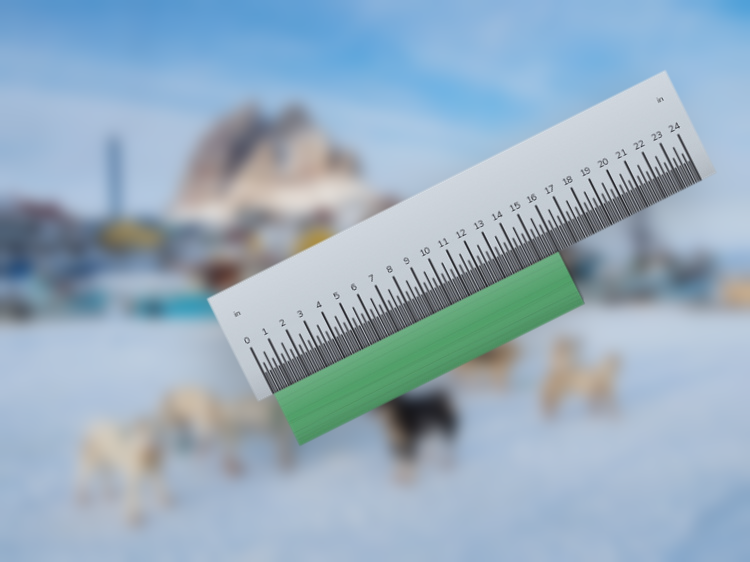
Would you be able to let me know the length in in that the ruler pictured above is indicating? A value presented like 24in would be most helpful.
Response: 16in
